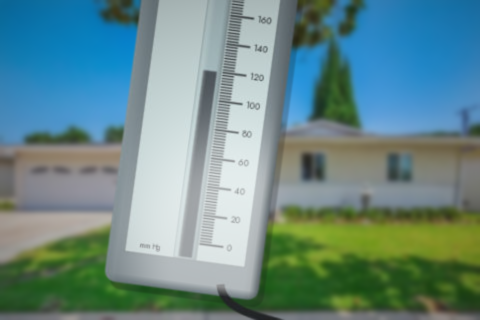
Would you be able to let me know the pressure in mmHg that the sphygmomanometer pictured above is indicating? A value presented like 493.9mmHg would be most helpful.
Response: 120mmHg
